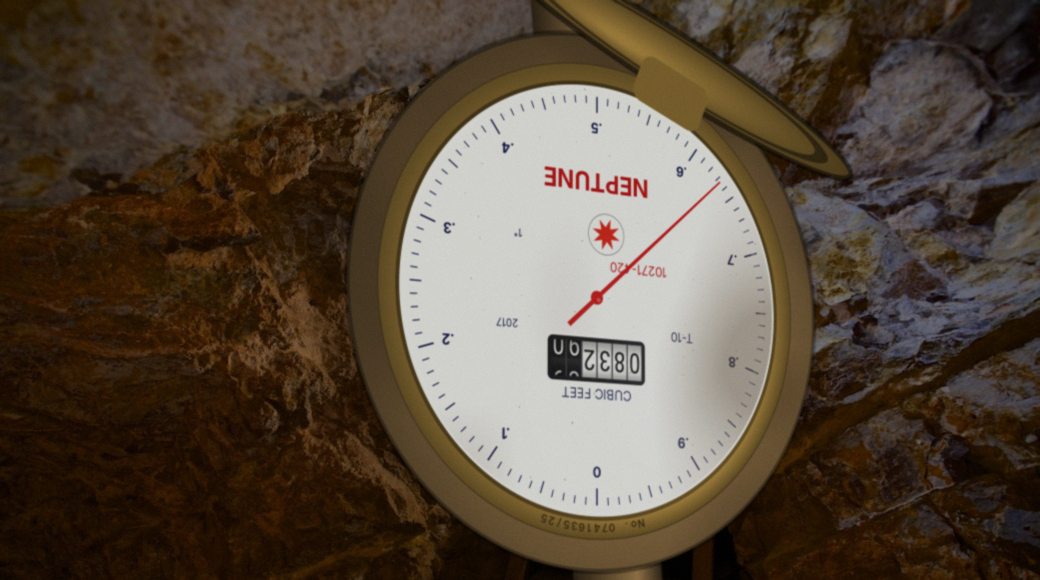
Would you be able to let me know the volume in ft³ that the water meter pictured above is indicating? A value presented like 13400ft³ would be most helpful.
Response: 83289.63ft³
